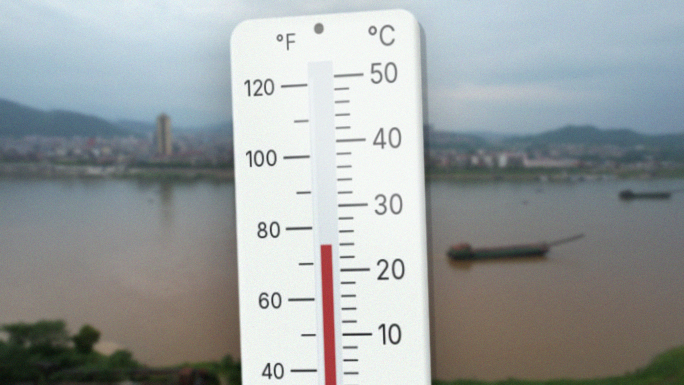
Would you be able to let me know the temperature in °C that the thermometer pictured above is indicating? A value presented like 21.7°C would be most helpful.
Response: 24°C
